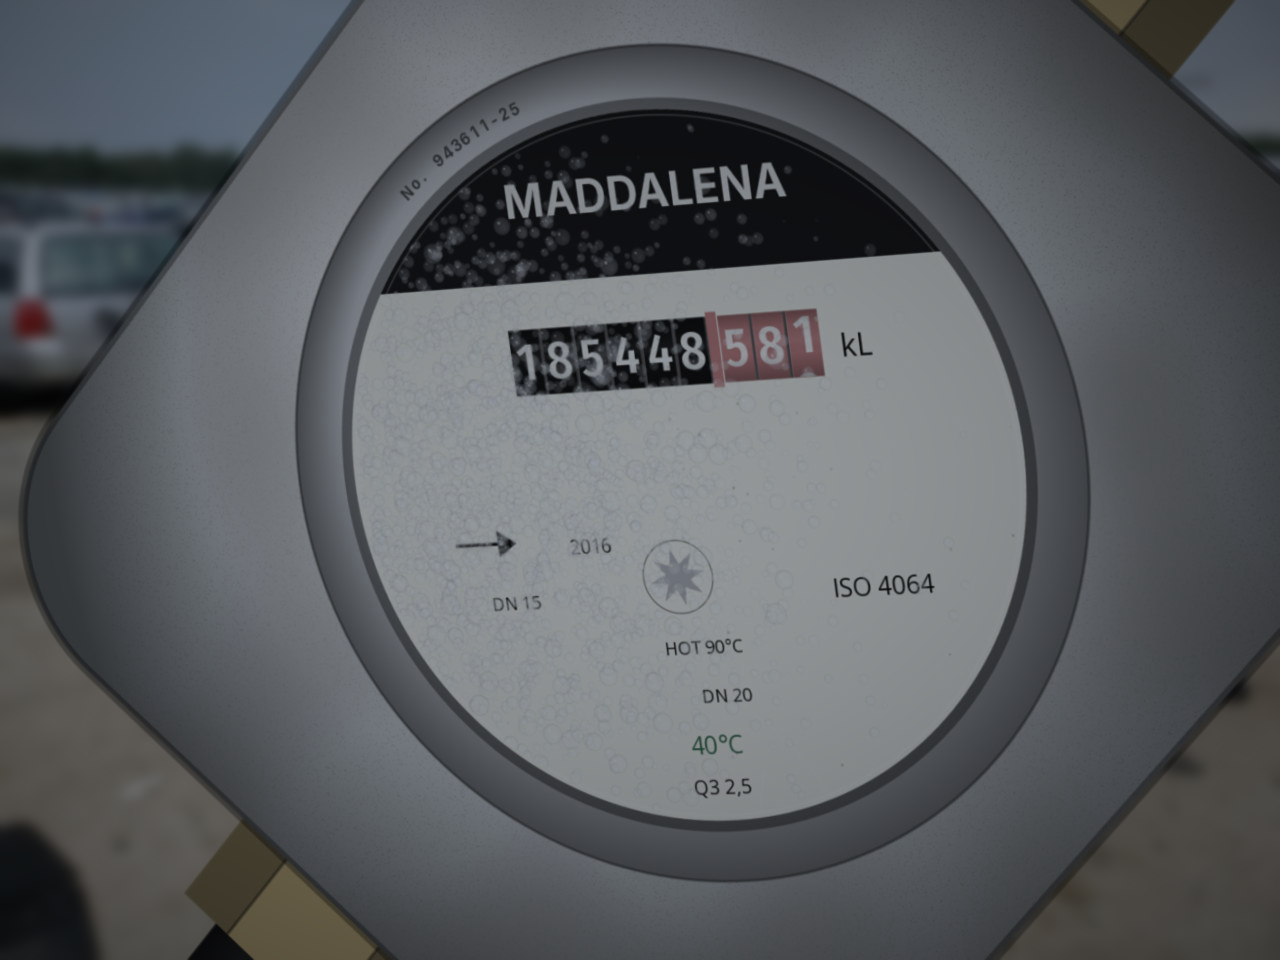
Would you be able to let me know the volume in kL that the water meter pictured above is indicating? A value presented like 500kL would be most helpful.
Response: 185448.581kL
